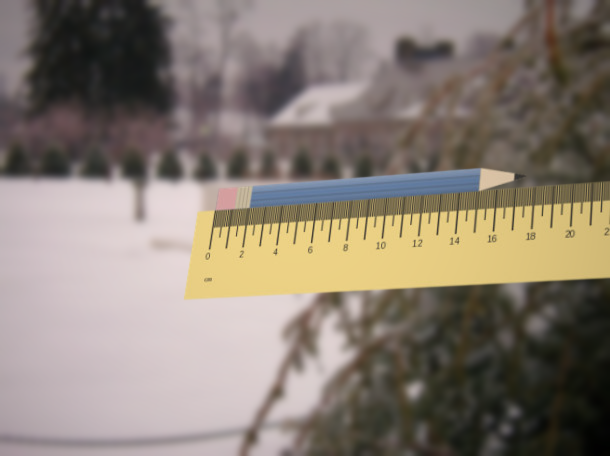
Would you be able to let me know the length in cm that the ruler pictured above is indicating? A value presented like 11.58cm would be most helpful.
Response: 17.5cm
